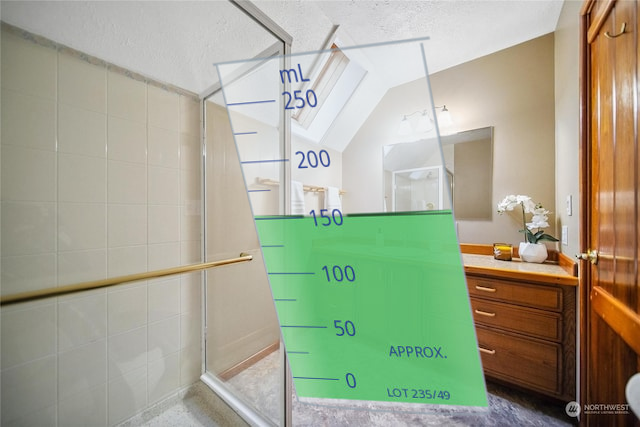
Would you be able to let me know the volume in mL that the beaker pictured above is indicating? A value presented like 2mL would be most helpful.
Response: 150mL
